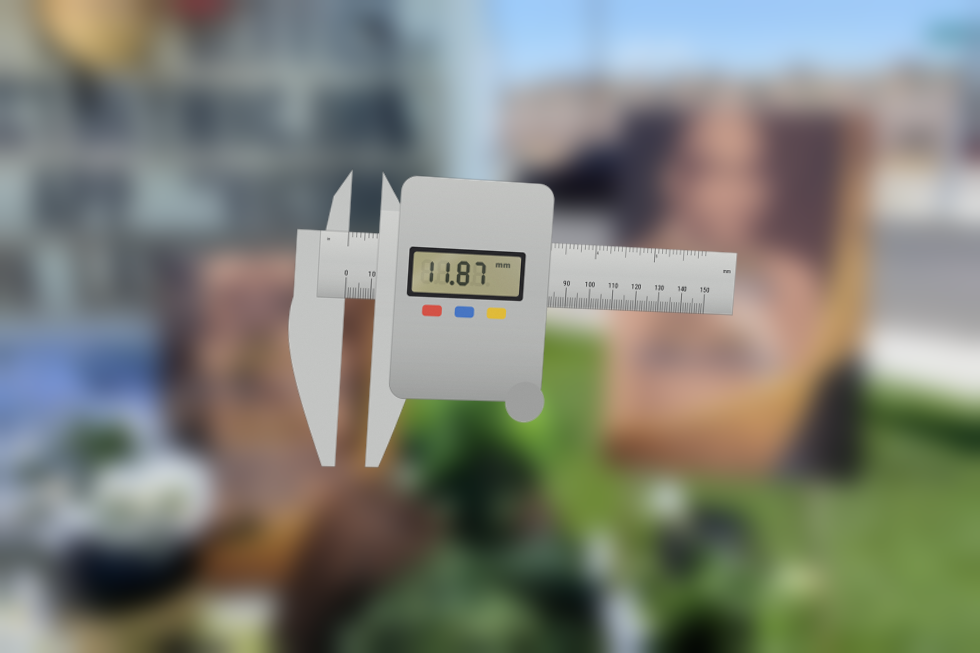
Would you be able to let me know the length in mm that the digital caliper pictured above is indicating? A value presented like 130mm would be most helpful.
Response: 11.87mm
